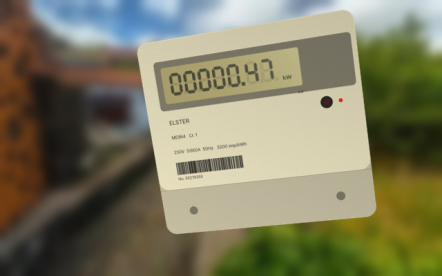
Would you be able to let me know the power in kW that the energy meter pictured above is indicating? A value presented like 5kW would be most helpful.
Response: 0.47kW
